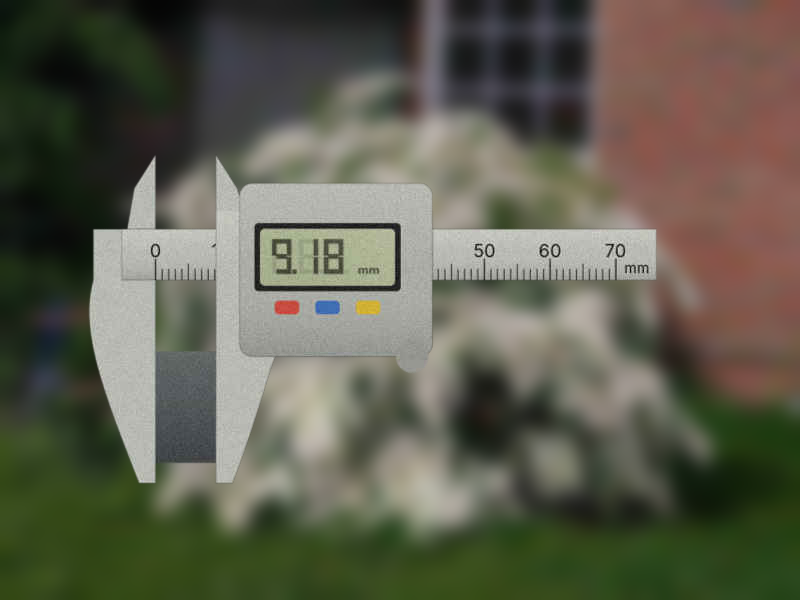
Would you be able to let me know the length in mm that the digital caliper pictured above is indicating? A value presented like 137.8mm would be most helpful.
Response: 9.18mm
